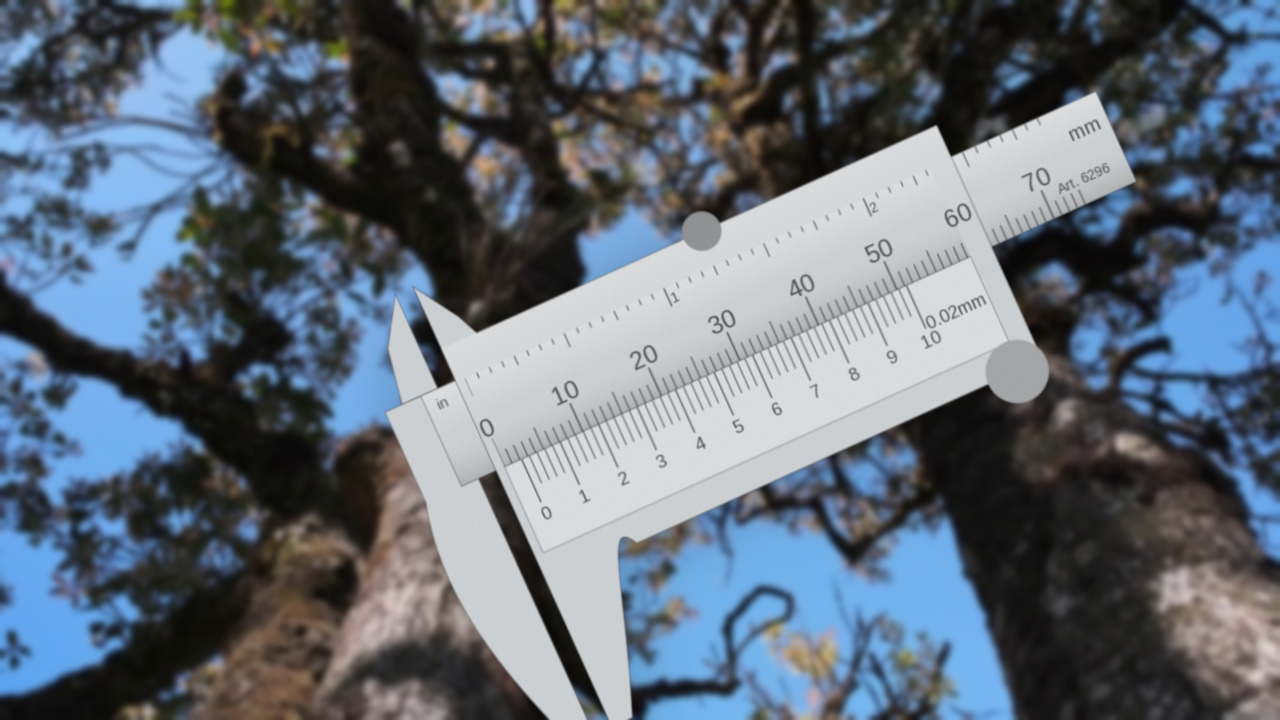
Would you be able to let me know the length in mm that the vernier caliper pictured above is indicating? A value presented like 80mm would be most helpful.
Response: 2.2mm
